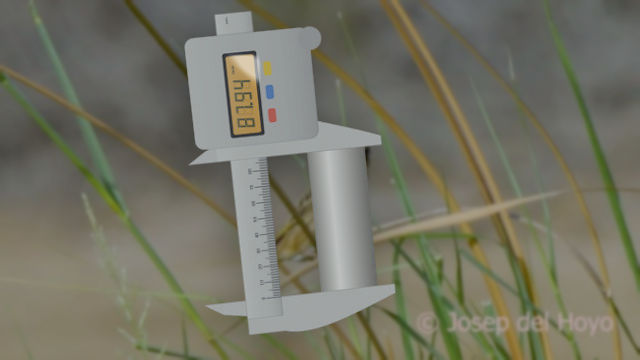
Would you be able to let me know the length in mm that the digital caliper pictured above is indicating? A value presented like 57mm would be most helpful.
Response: 87.94mm
